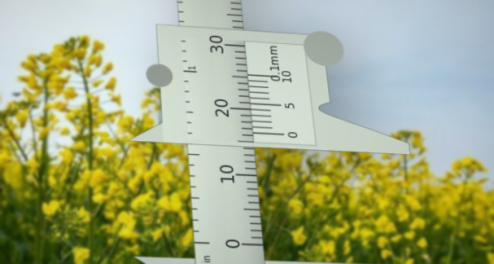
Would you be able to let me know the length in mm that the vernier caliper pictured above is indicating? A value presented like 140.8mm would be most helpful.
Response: 16.4mm
